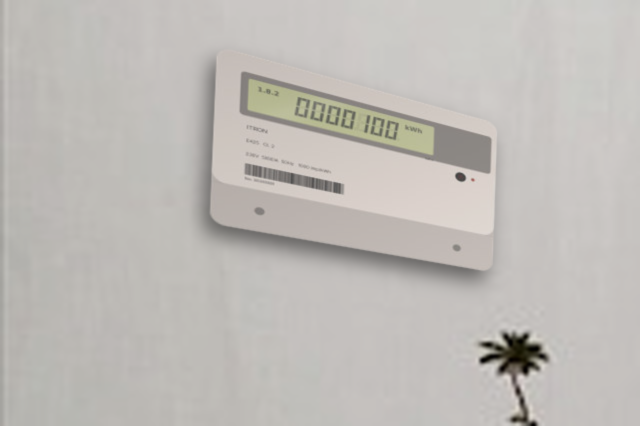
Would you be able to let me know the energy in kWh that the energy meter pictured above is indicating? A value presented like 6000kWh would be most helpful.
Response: 100kWh
